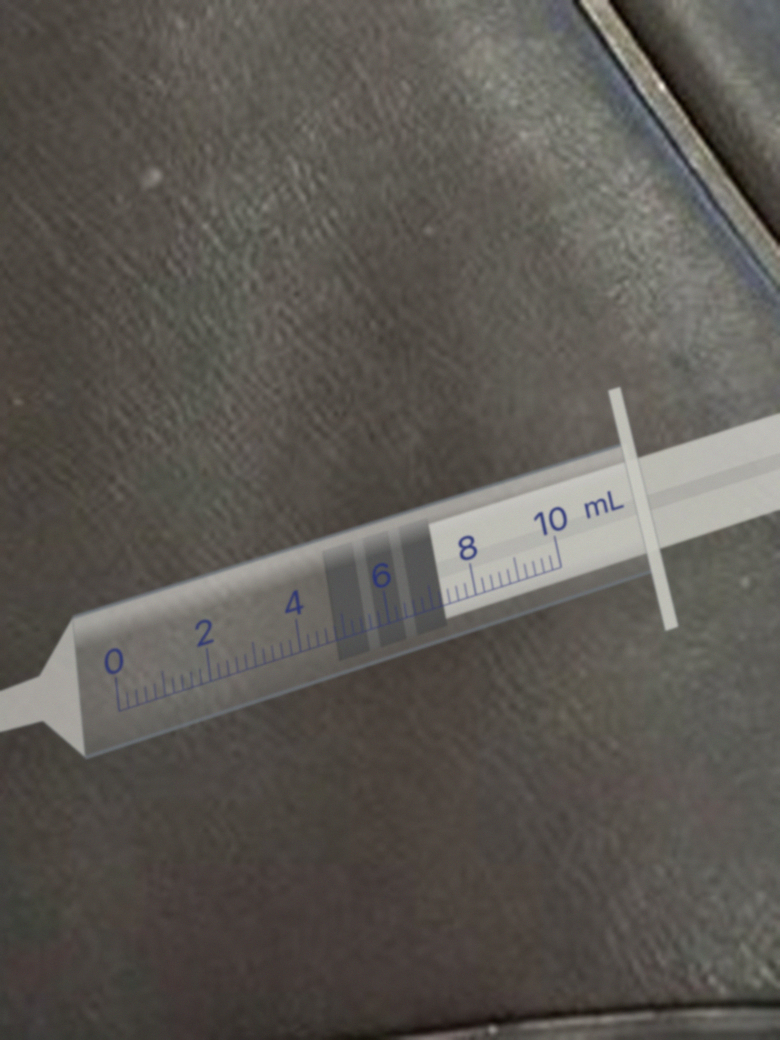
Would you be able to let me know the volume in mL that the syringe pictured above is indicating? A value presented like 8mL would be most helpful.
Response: 4.8mL
